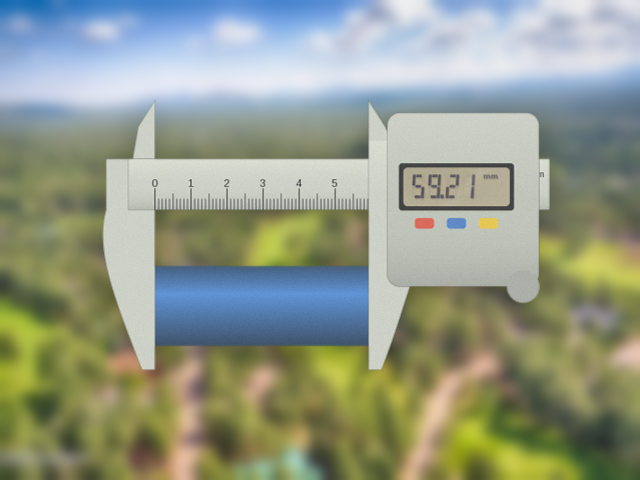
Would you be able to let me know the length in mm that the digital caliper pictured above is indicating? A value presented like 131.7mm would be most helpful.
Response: 59.21mm
